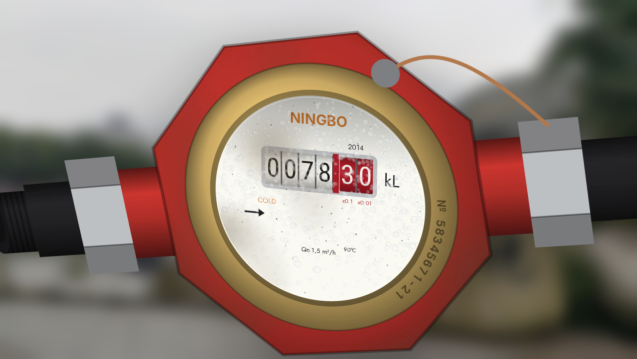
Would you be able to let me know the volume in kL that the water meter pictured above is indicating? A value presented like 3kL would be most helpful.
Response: 78.30kL
